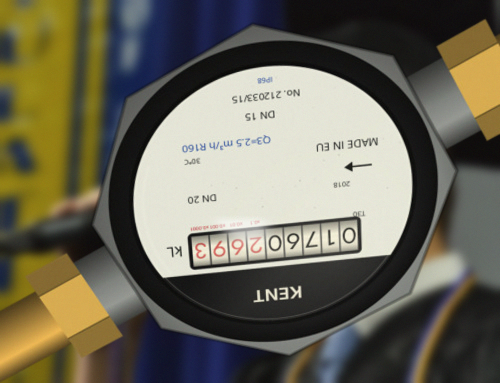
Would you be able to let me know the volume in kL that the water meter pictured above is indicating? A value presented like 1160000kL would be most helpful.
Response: 1760.2693kL
